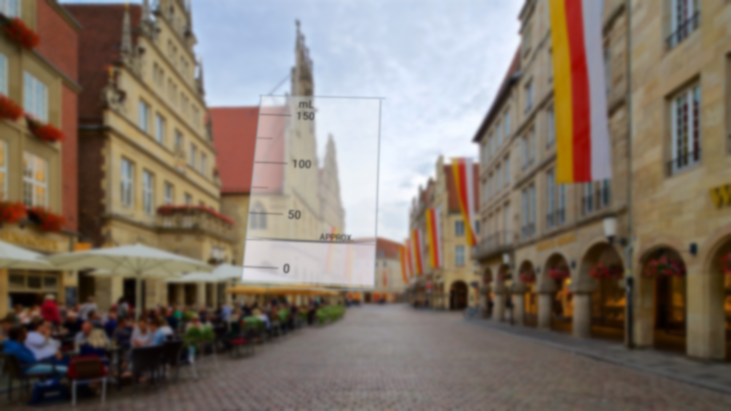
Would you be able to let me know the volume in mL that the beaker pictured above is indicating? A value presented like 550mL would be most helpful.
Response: 25mL
